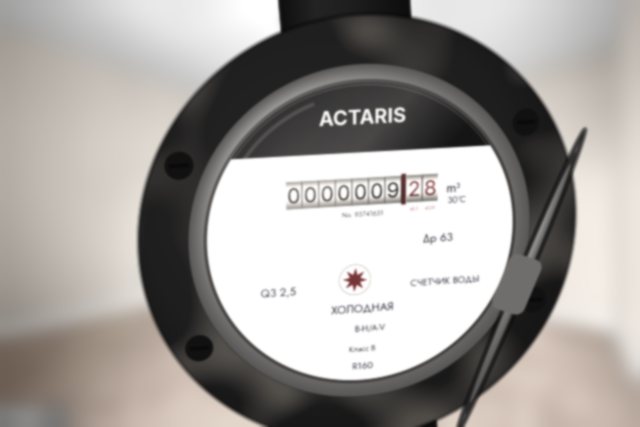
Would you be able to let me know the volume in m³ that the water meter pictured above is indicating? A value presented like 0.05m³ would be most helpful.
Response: 9.28m³
